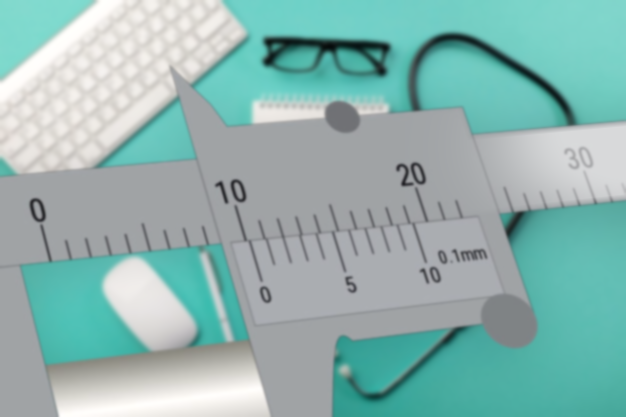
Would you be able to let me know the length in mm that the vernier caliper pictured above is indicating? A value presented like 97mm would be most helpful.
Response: 10.2mm
